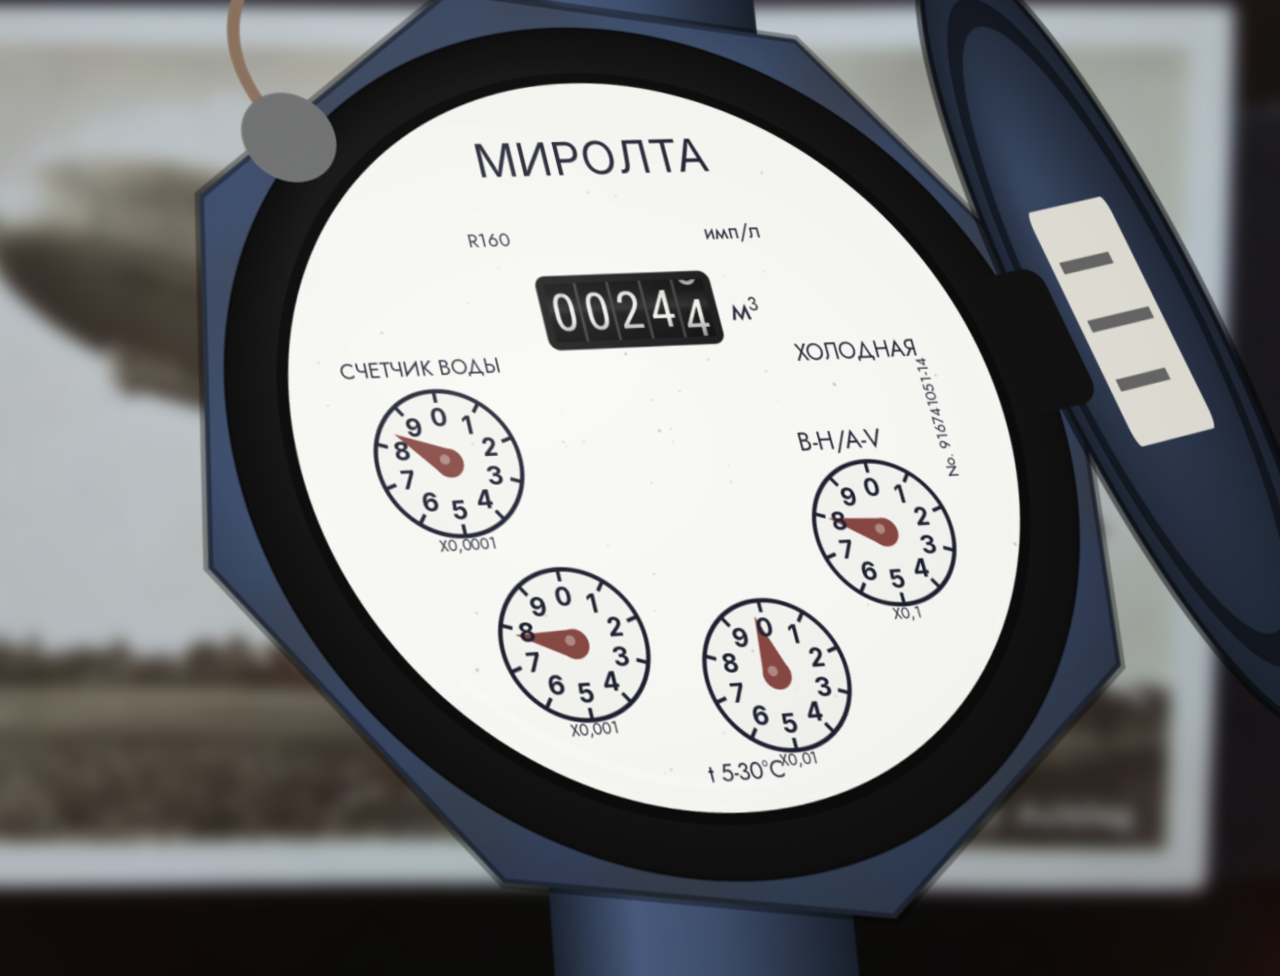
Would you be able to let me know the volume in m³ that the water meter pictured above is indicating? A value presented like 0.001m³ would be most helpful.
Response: 243.7978m³
